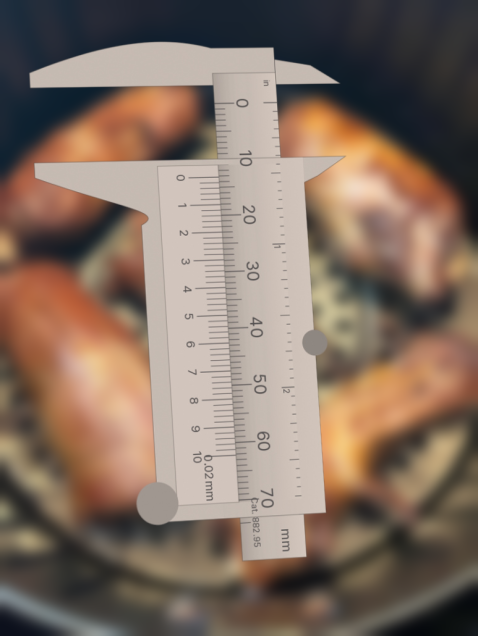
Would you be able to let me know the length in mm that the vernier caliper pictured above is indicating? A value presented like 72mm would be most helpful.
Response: 13.2mm
